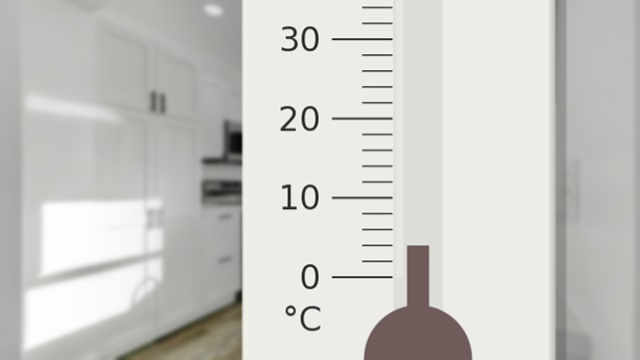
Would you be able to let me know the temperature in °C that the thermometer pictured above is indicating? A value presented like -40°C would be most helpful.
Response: 4°C
